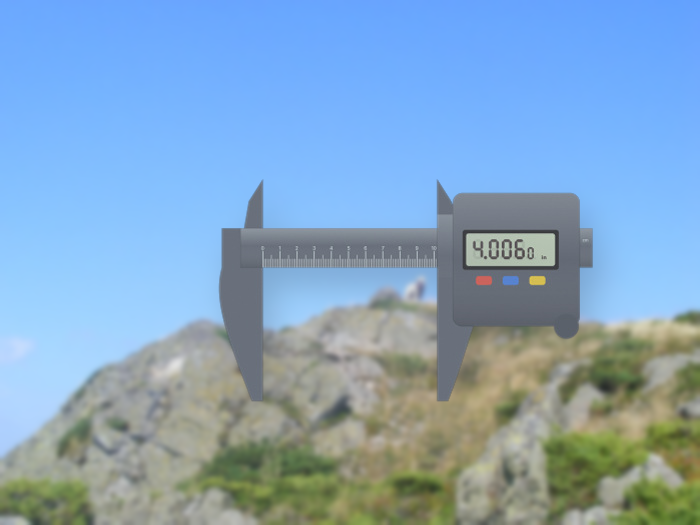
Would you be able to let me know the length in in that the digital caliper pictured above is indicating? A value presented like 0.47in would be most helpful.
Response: 4.0060in
